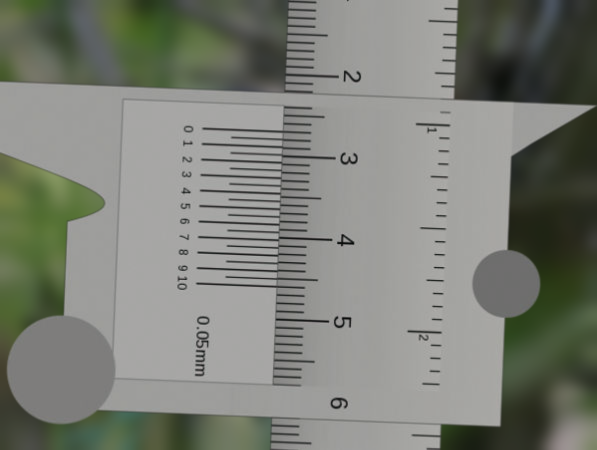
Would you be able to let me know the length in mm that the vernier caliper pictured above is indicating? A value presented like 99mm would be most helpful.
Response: 27.0mm
